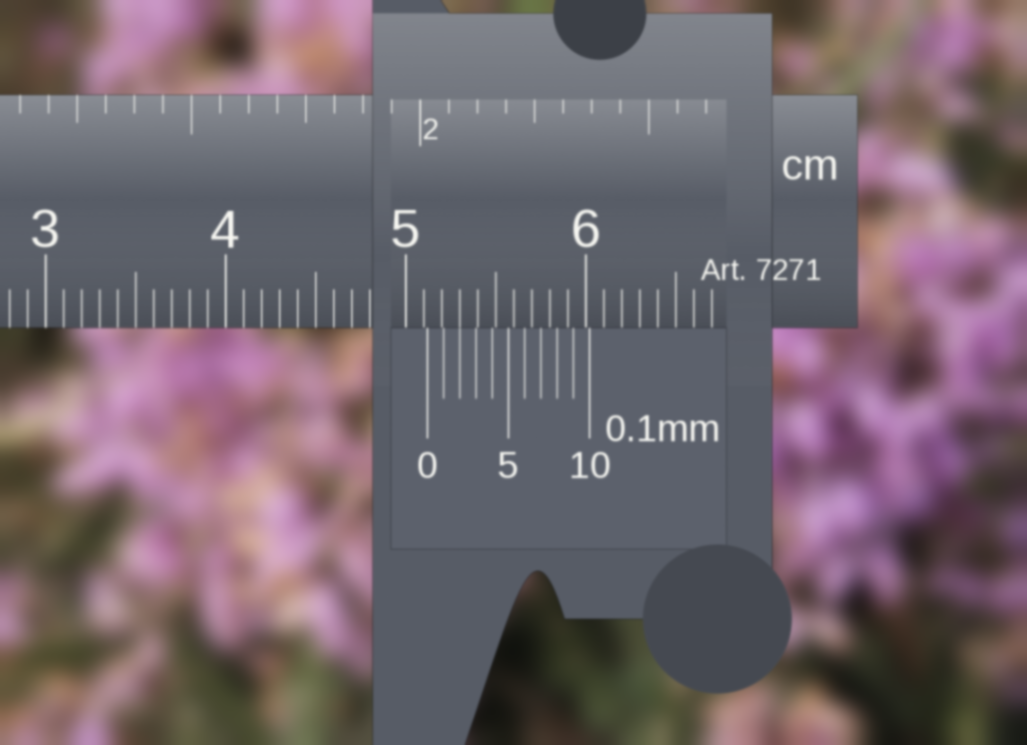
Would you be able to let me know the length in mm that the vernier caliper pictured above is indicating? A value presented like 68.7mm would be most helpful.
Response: 51.2mm
